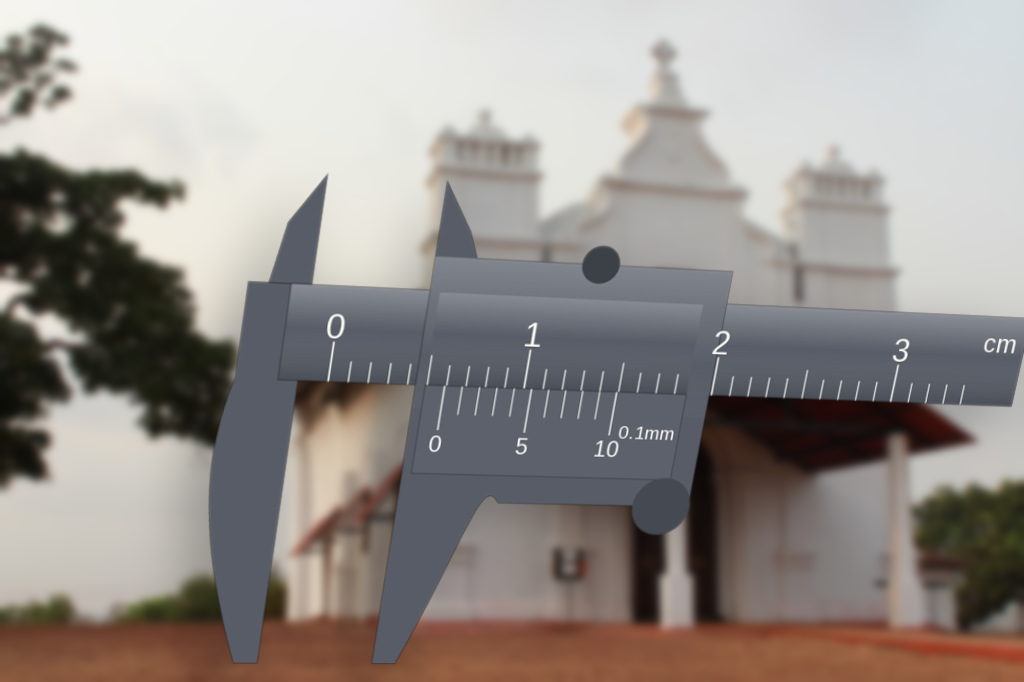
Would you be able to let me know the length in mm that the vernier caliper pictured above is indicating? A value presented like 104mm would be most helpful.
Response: 5.9mm
